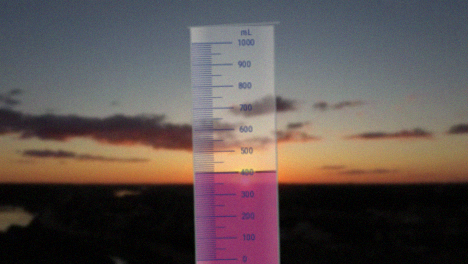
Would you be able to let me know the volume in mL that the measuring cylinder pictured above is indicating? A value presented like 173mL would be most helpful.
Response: 400mL
